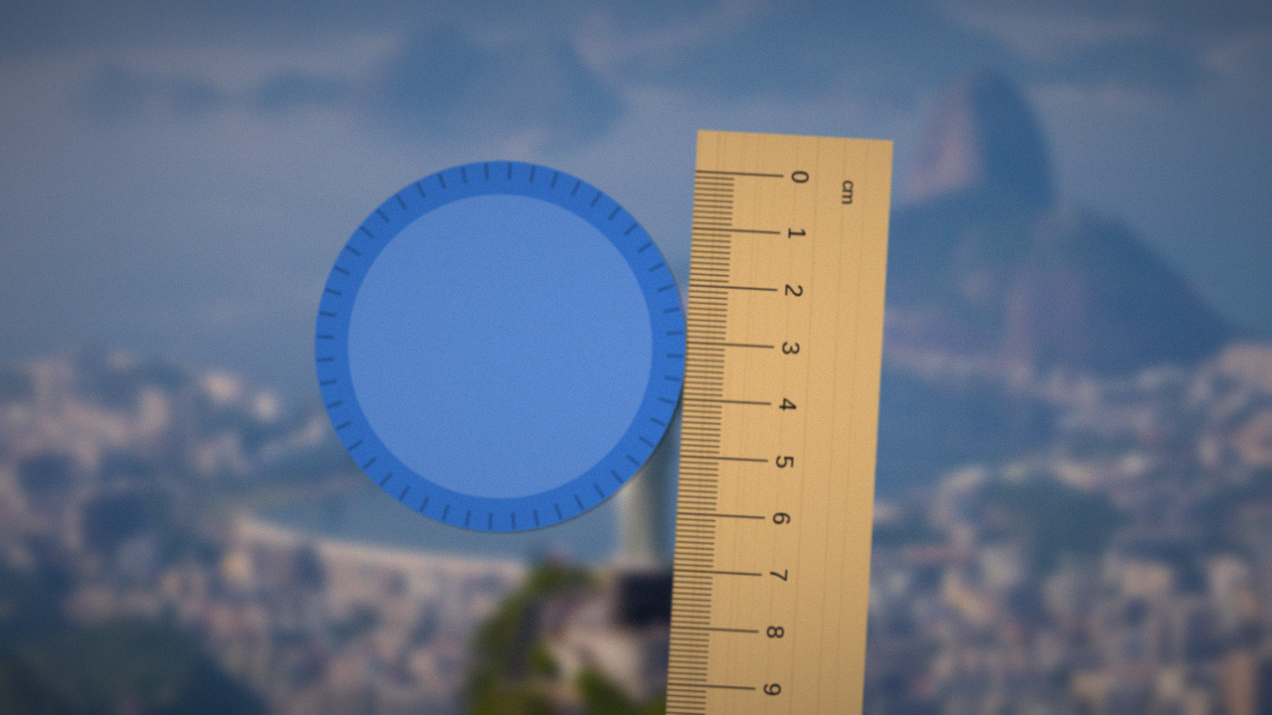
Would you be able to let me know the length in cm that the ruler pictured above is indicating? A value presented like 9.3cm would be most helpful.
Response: 6.5cm
